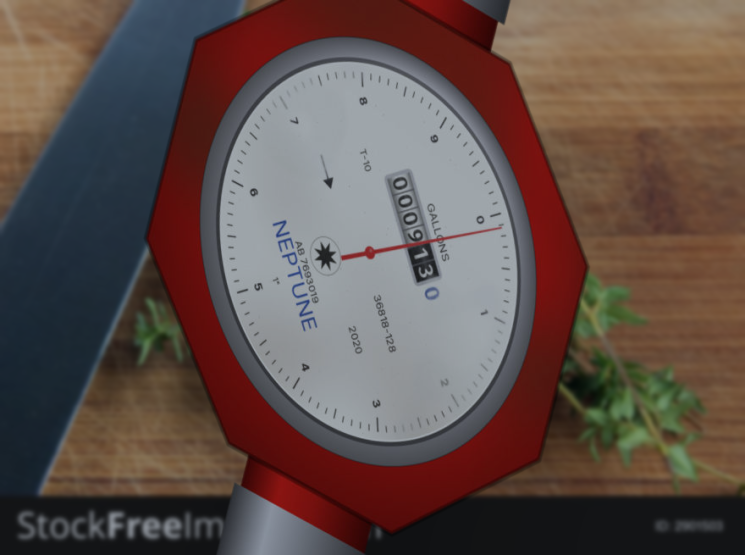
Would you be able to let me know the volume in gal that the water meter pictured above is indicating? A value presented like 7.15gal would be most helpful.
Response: 9130.1gal
